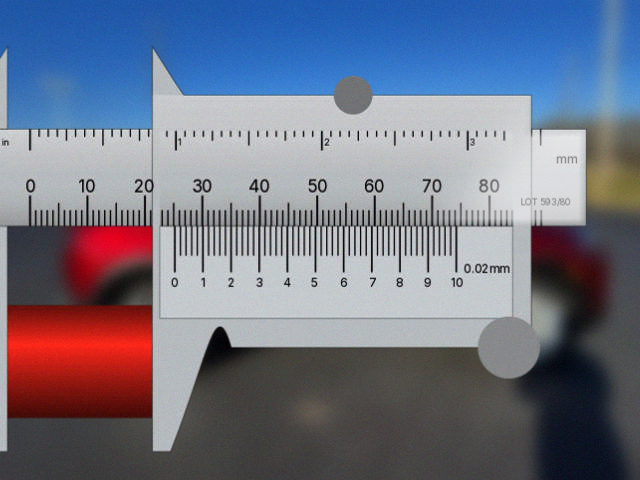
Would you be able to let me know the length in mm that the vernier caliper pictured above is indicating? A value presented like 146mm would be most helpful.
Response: 25.2mm
